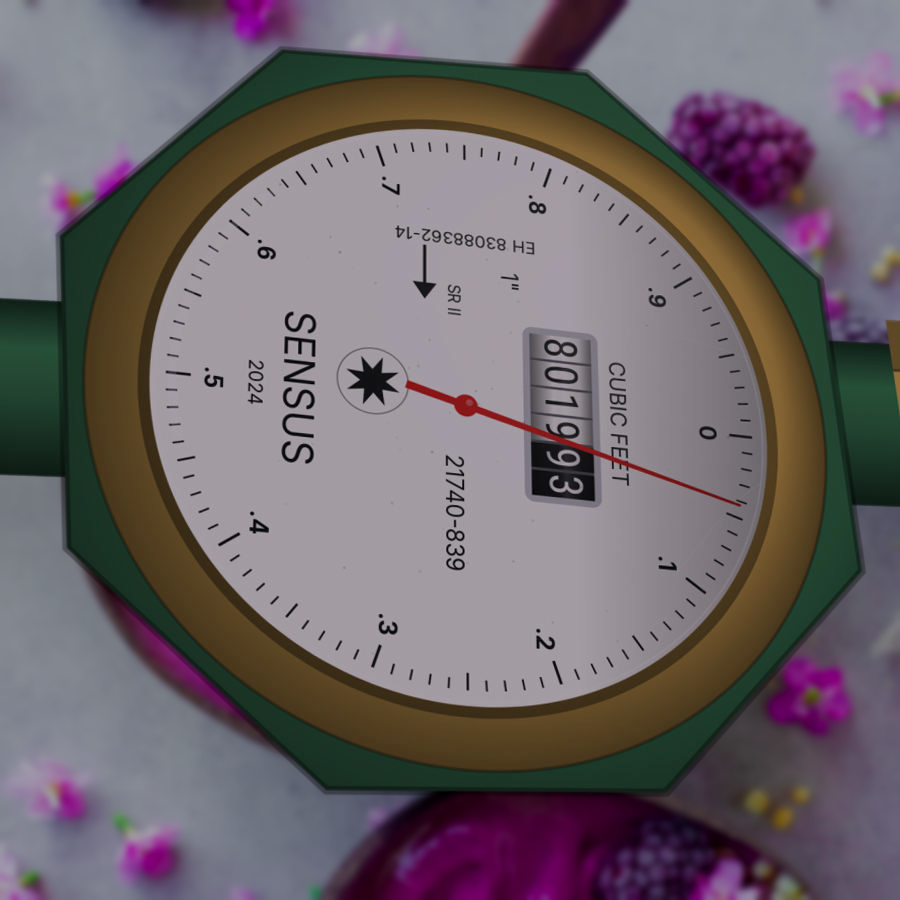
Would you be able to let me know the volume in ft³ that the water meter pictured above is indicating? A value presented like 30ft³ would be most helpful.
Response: 801993.04ft³
